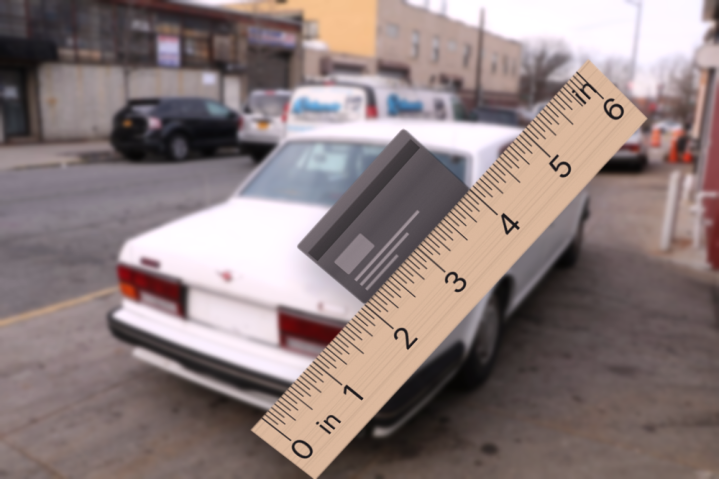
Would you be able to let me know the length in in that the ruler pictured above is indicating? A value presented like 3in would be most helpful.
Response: 2in
